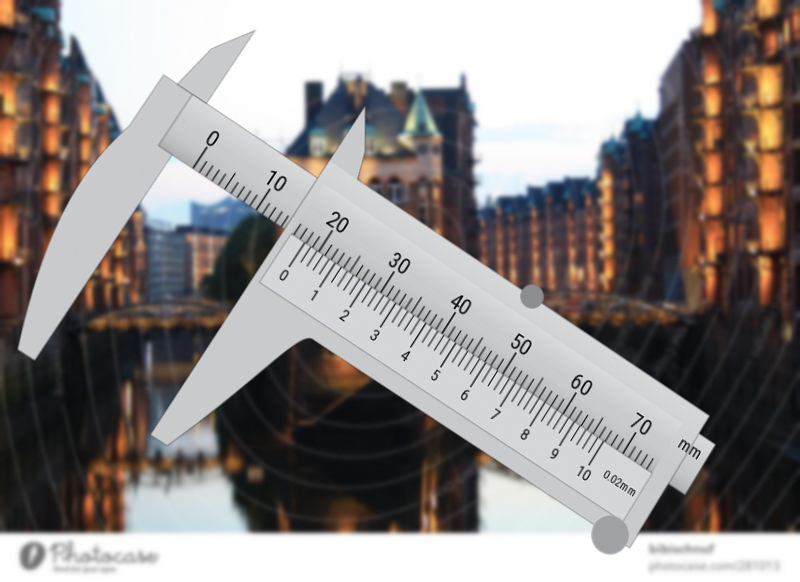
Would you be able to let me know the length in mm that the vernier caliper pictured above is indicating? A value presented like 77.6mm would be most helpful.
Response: 17.8mm
